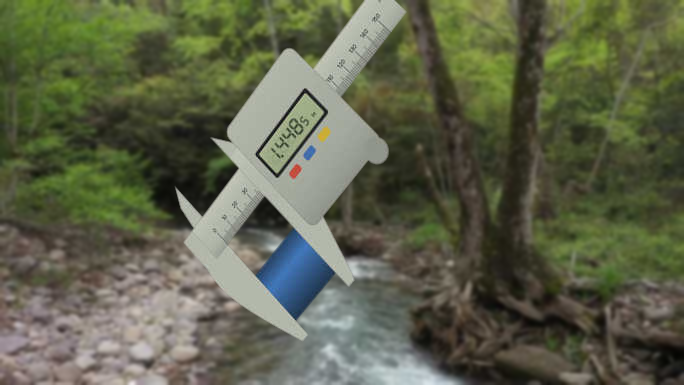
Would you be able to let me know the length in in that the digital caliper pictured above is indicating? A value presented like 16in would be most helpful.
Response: 1.4485in
